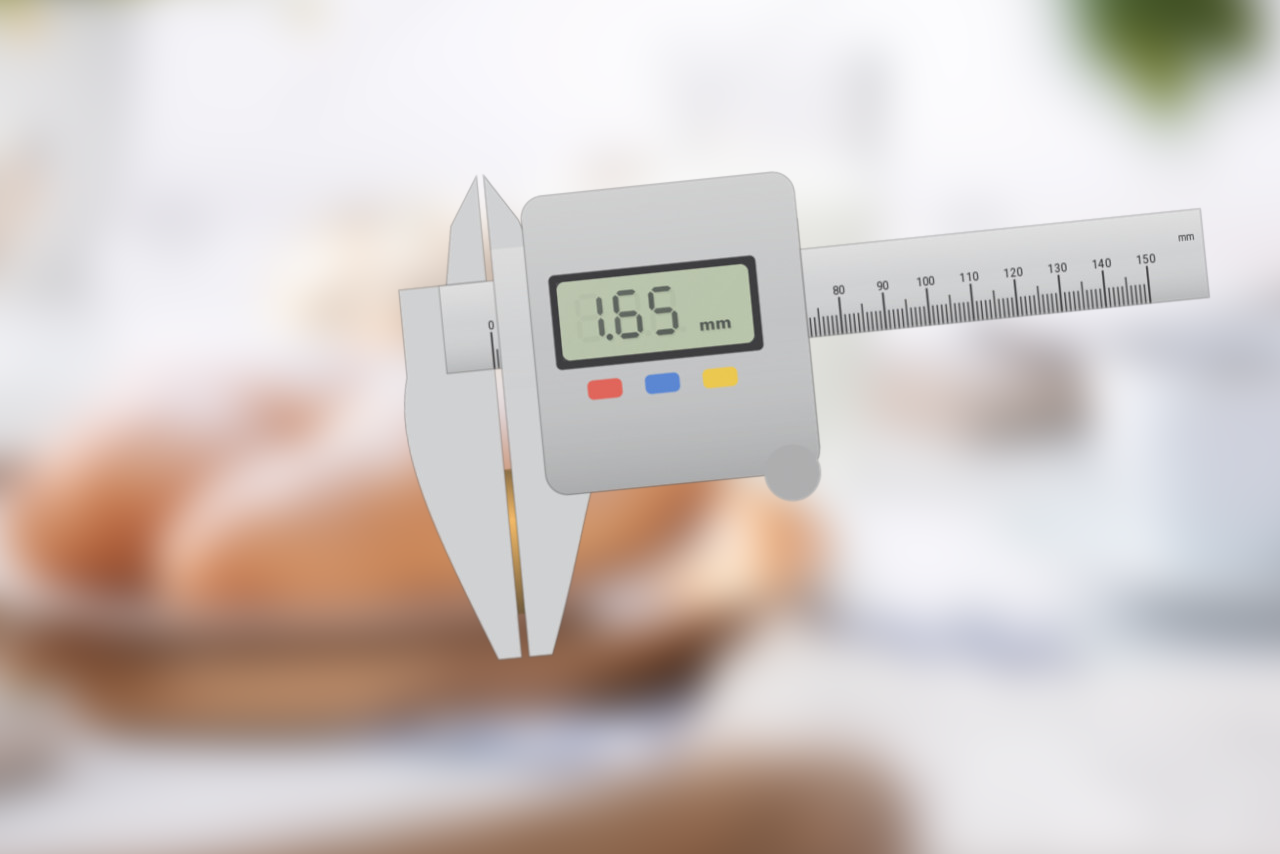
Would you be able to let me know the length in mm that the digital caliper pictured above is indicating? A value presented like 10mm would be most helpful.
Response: 1.65mm
